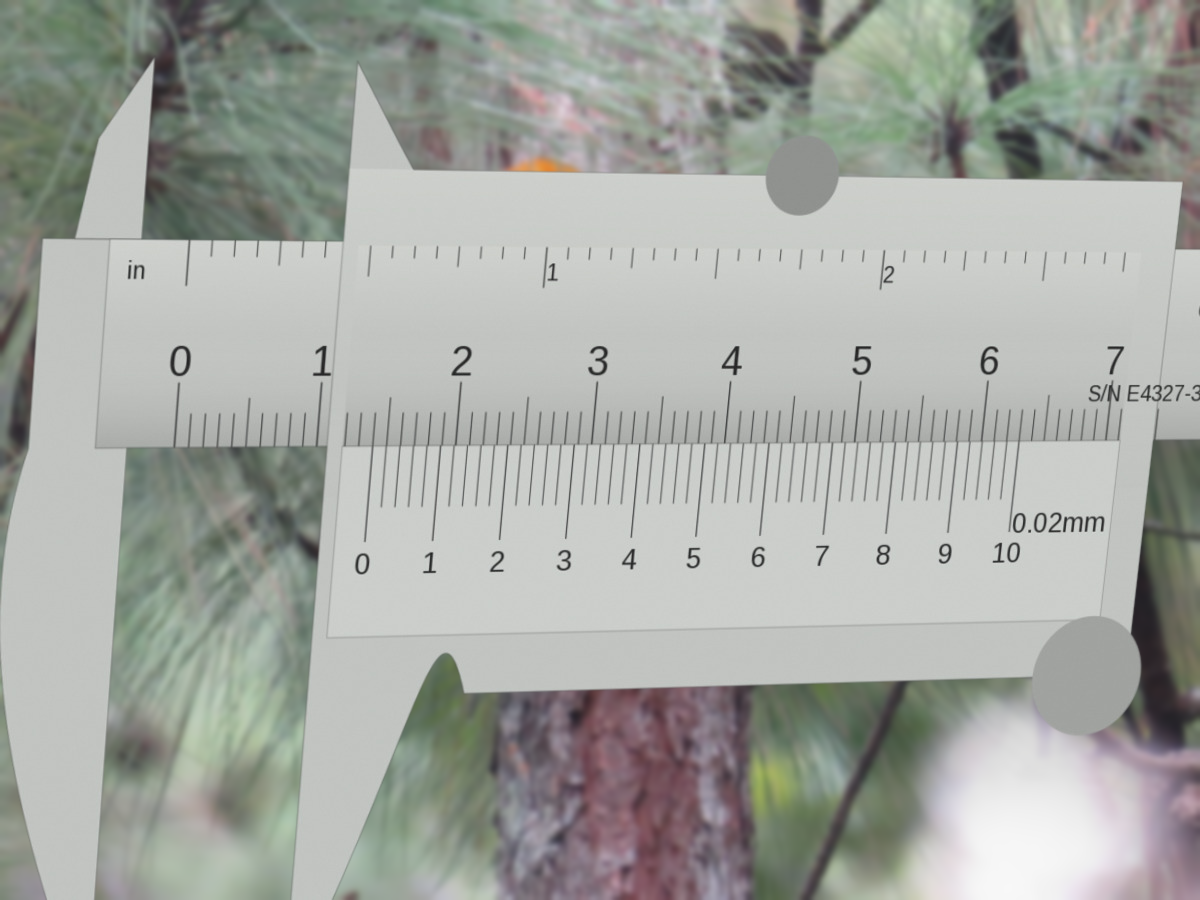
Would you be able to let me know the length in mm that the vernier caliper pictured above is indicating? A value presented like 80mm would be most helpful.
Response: 14.0mm
